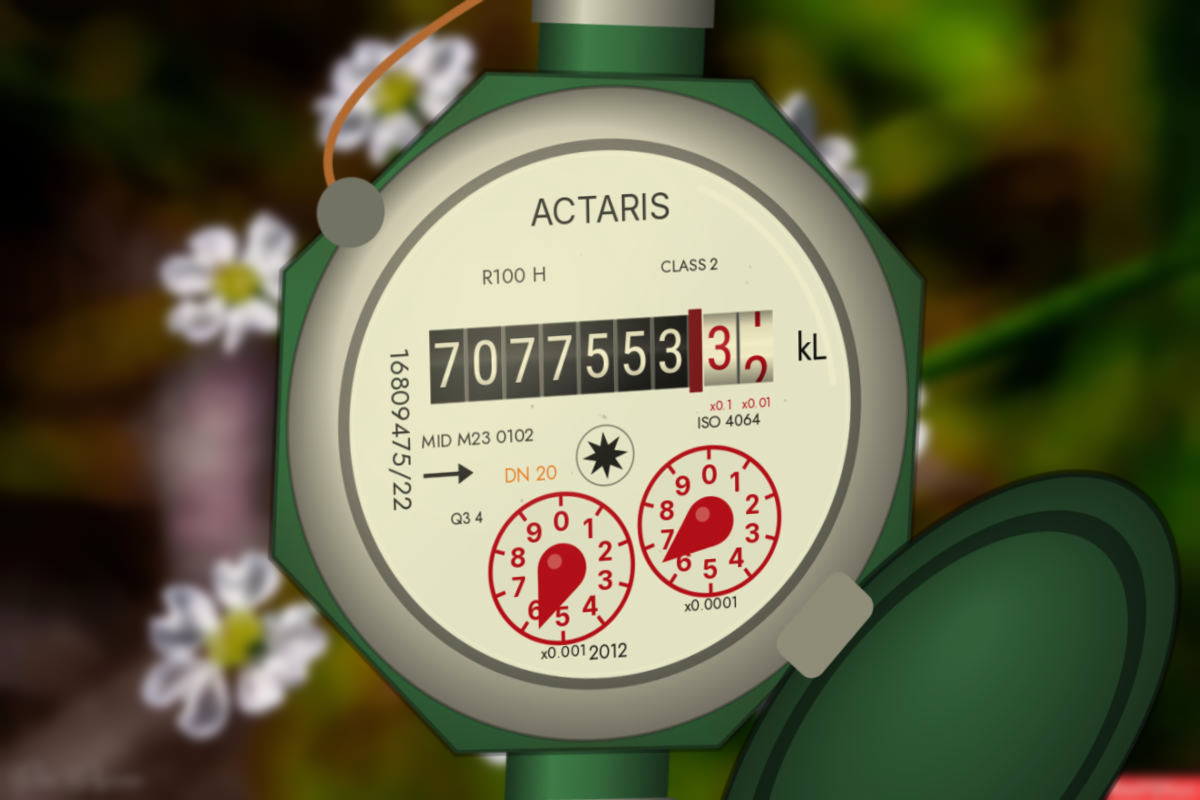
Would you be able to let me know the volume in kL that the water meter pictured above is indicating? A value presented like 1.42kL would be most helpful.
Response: 7077553.3156kL
